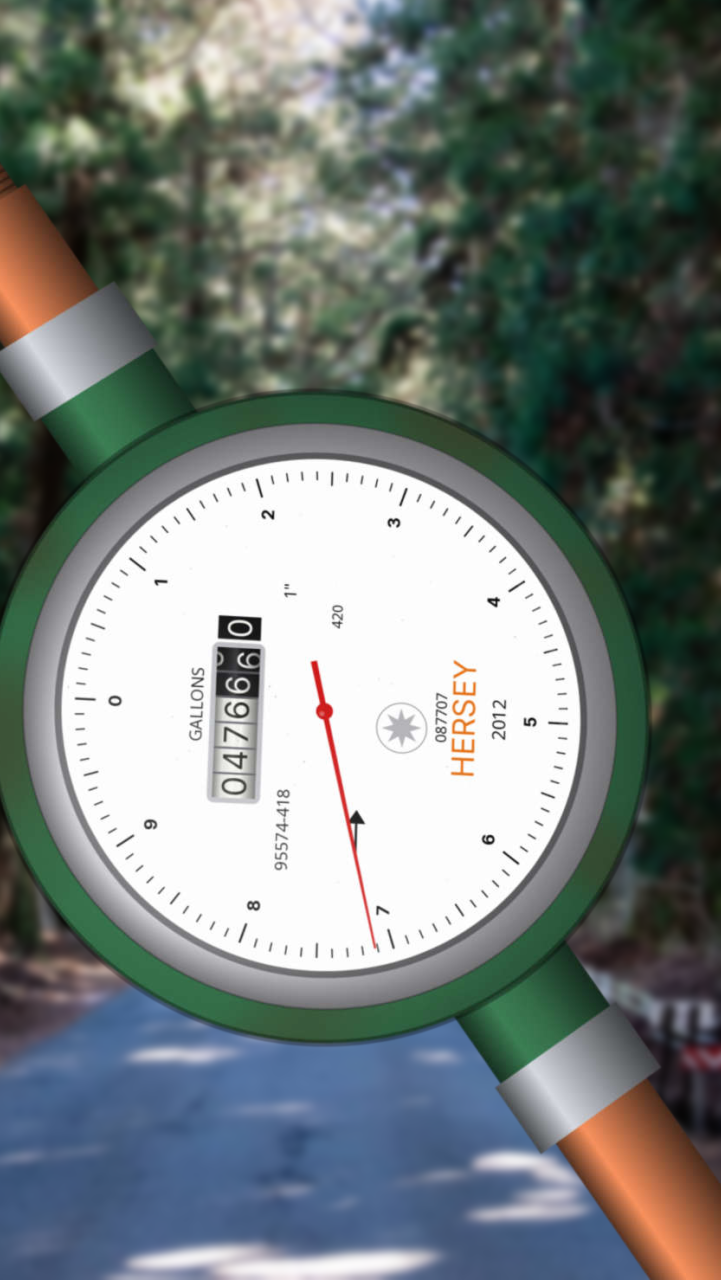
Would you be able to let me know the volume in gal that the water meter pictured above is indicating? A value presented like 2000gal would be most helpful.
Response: 476657.1gal
